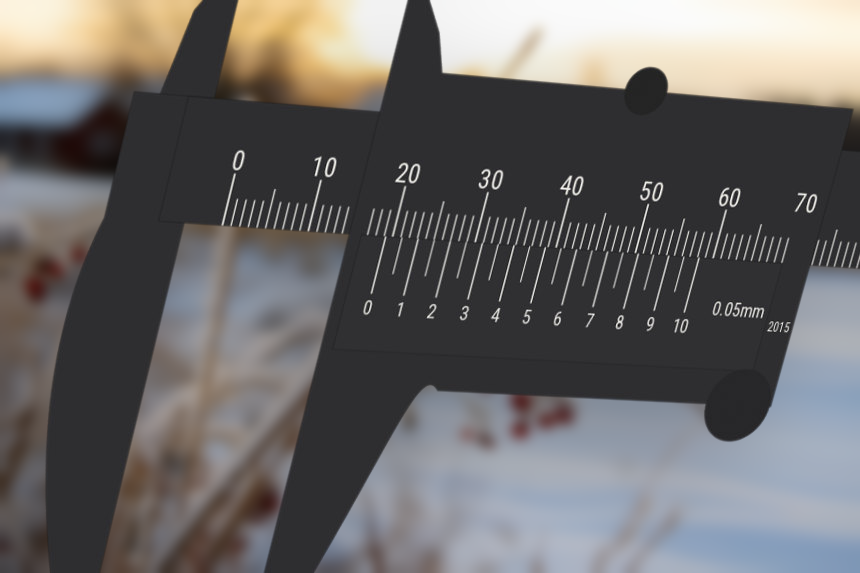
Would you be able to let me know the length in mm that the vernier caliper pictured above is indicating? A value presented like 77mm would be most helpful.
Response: 19.2mm
